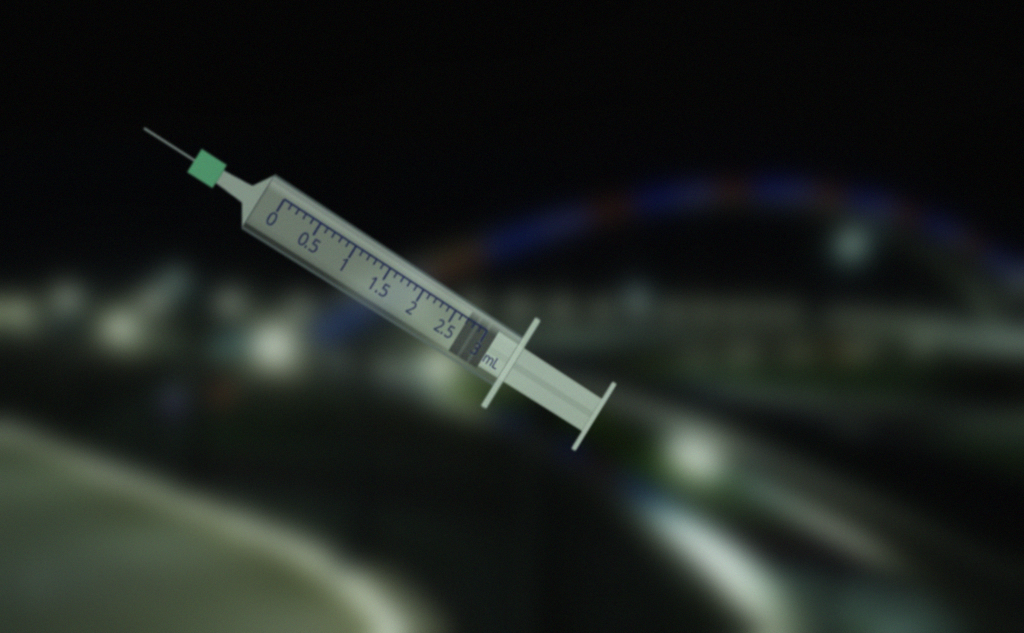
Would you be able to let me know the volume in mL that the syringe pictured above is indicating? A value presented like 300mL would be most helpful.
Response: 2.7mL
